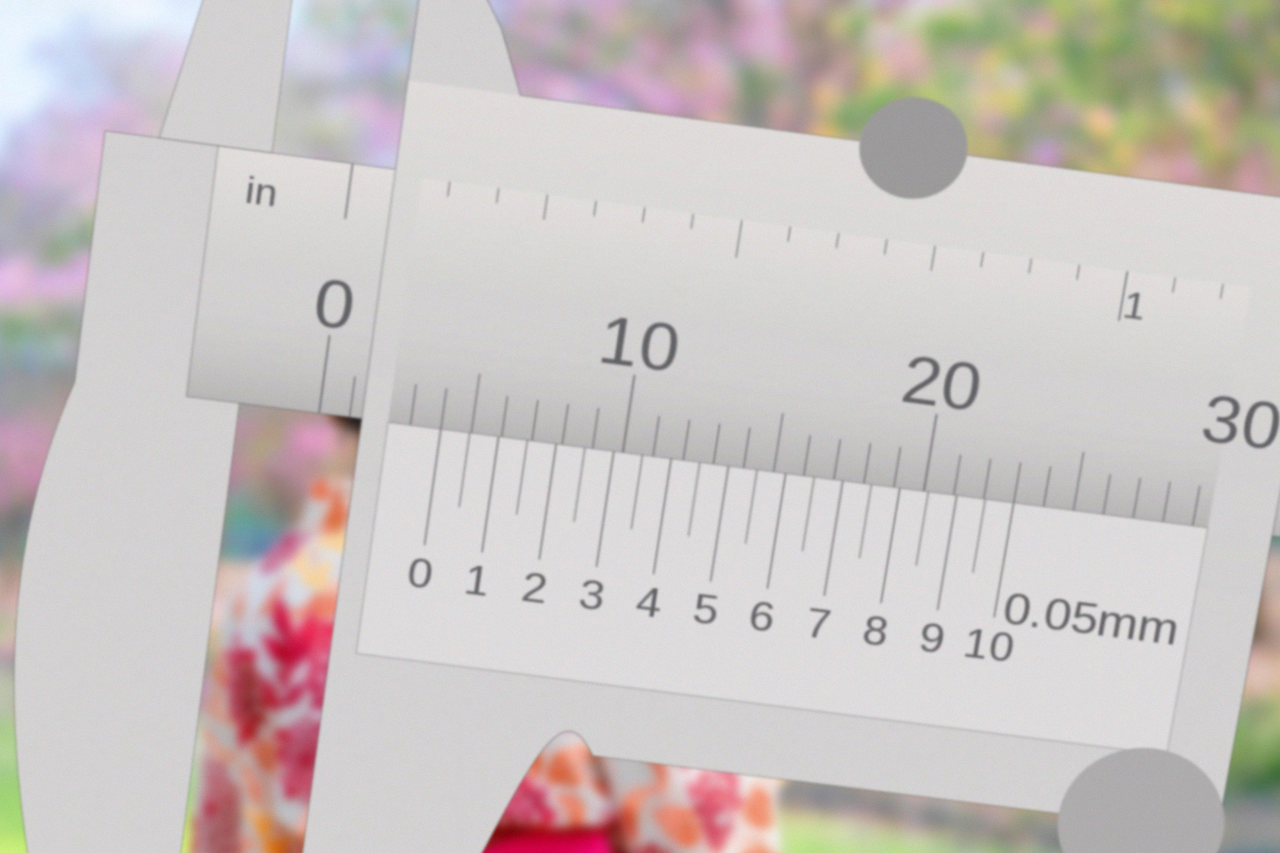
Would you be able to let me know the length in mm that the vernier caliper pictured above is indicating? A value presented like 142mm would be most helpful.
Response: 4.0mm
